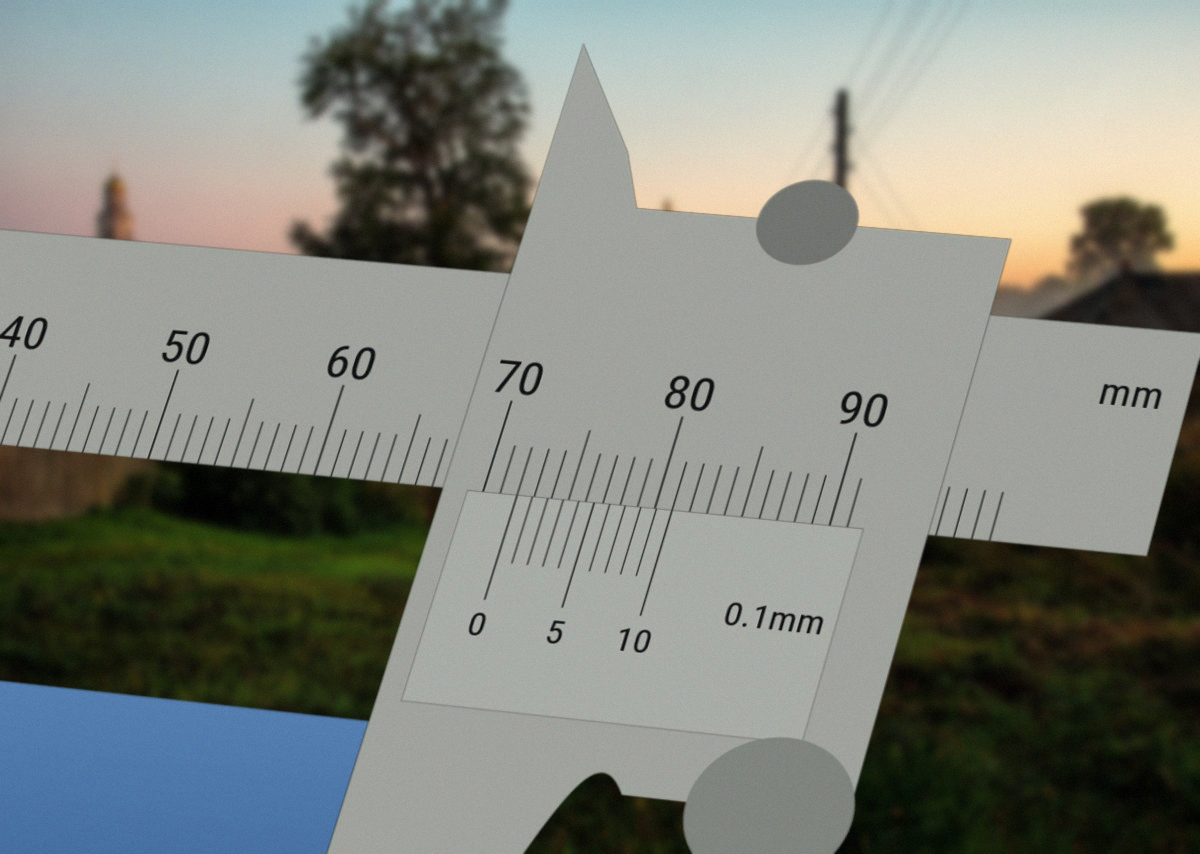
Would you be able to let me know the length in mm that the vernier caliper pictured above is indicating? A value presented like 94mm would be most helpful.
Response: 72.0mm
